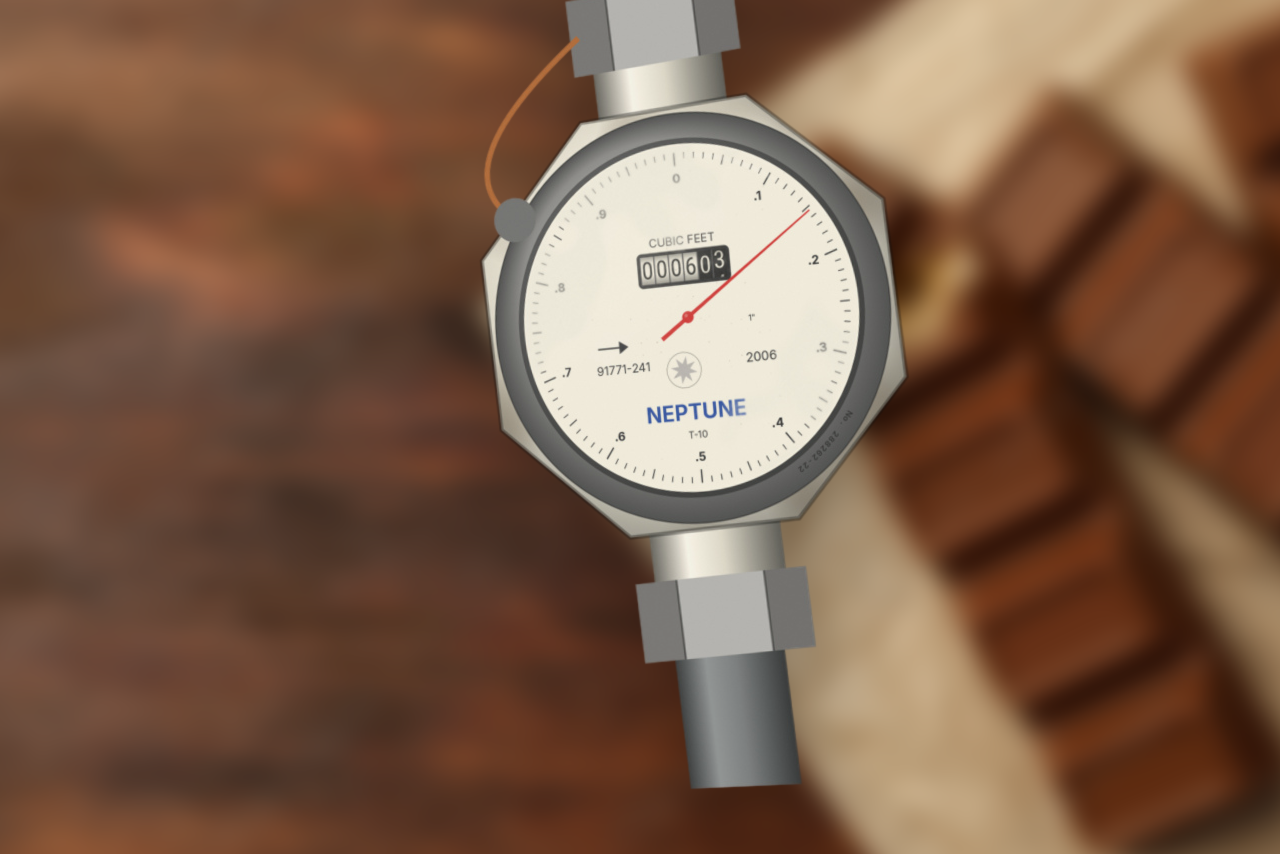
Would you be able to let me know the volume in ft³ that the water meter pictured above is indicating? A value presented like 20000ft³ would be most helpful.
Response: 603.15ft³
